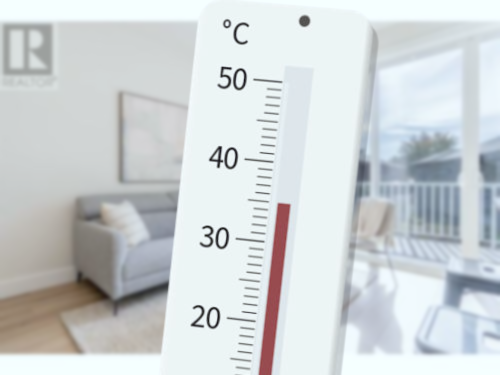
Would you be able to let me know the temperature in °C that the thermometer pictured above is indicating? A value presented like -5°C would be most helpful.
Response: 35°C
